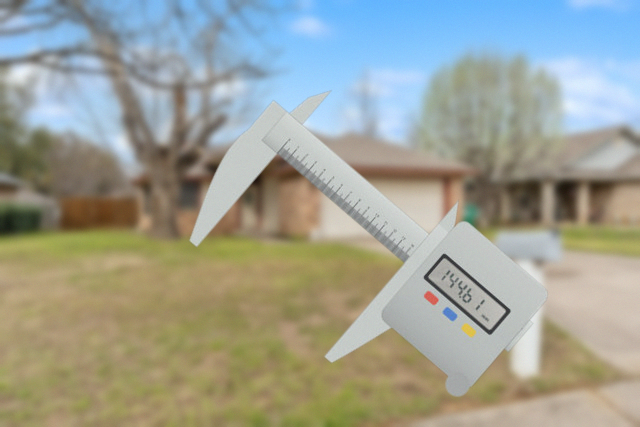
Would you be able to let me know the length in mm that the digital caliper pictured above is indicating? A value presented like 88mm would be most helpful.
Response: 144.61mm
